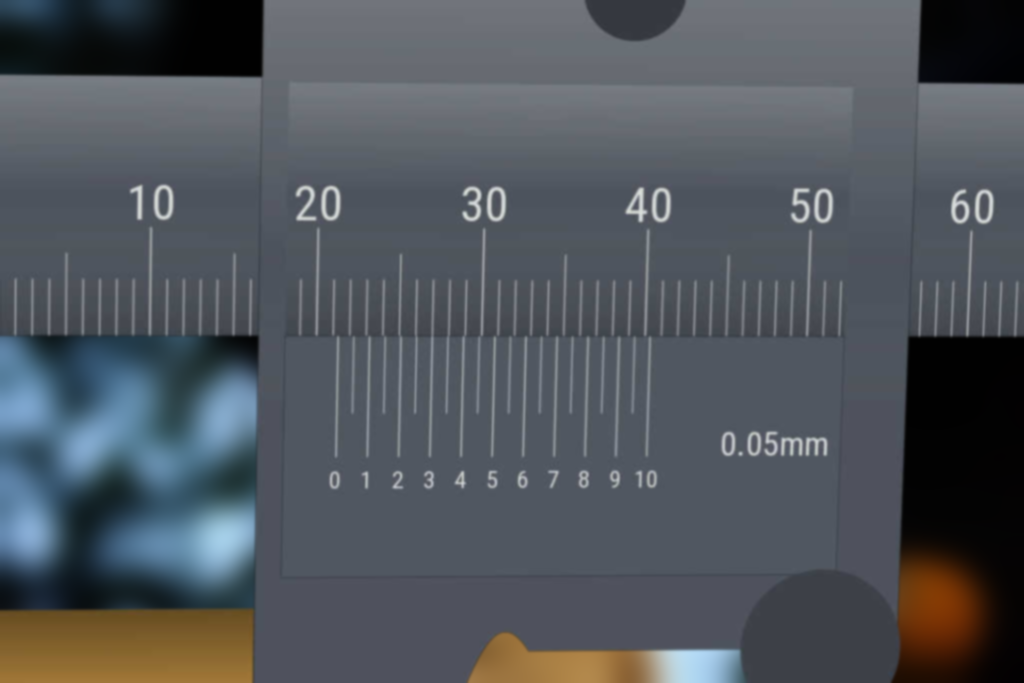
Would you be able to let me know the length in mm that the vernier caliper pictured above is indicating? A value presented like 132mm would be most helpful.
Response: 21.3mm
